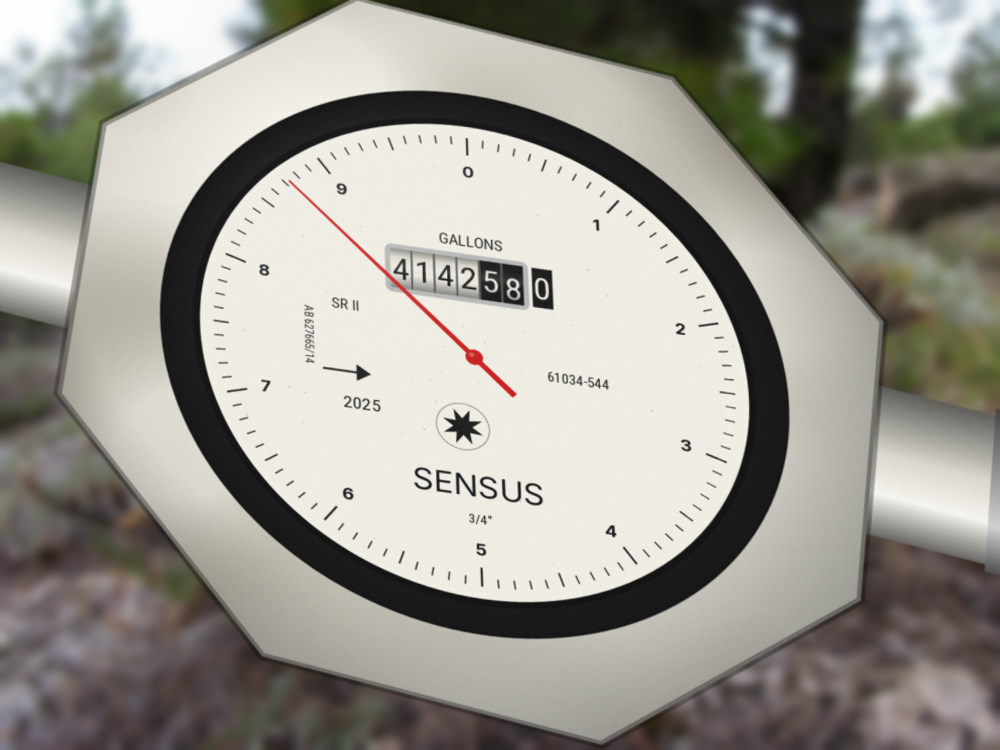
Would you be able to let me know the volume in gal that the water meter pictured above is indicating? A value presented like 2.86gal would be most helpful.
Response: 4142578.7gal
